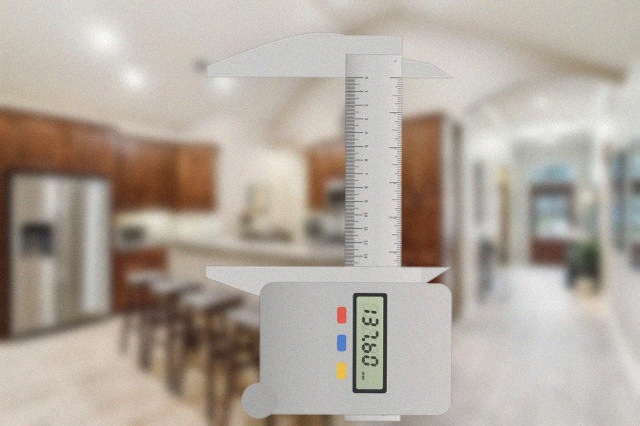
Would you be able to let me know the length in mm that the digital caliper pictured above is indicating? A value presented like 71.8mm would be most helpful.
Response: 137.60mm
